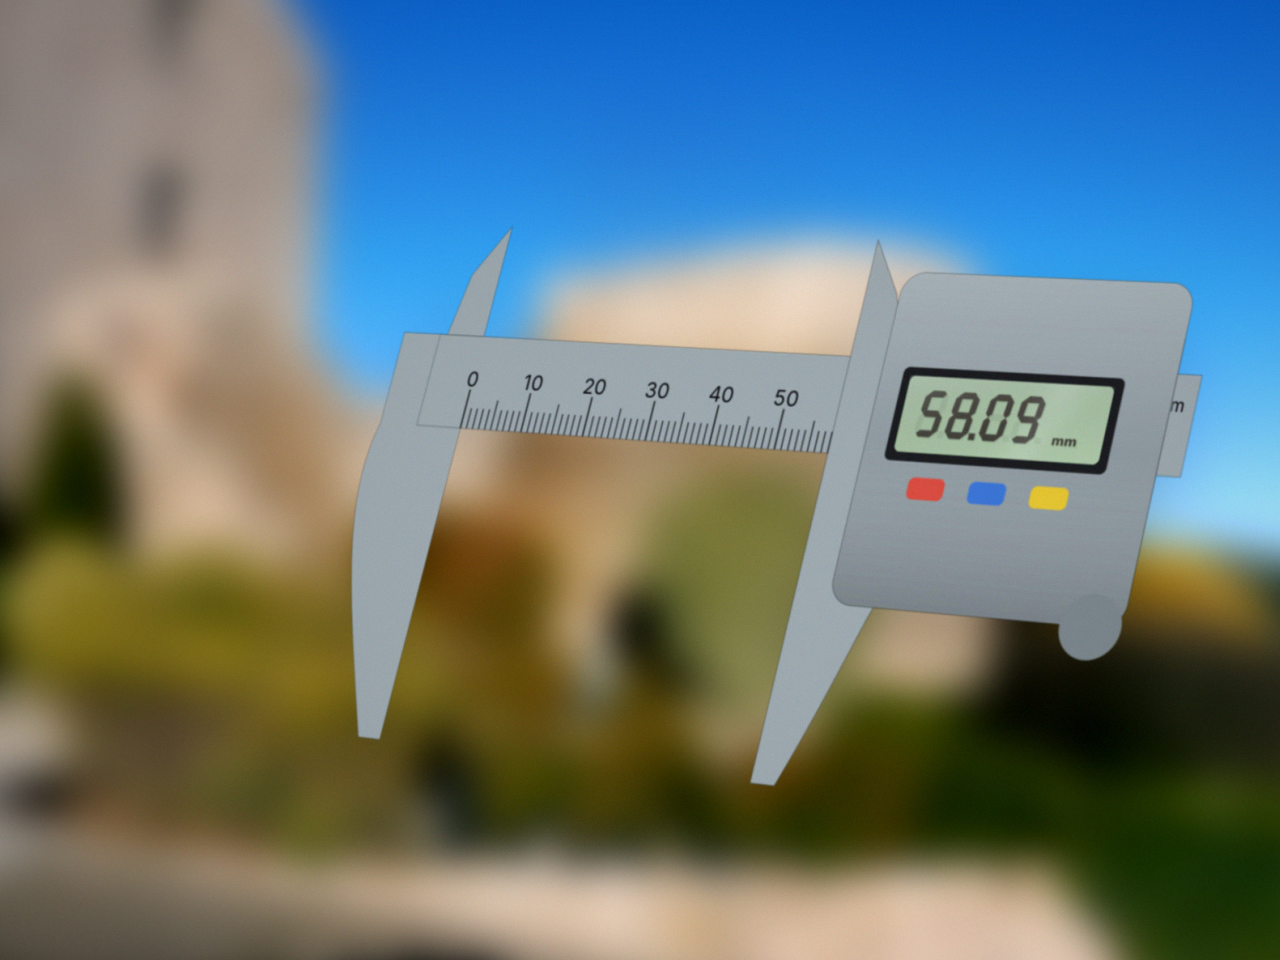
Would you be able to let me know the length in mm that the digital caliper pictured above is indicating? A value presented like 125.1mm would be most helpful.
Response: 58.09mm
